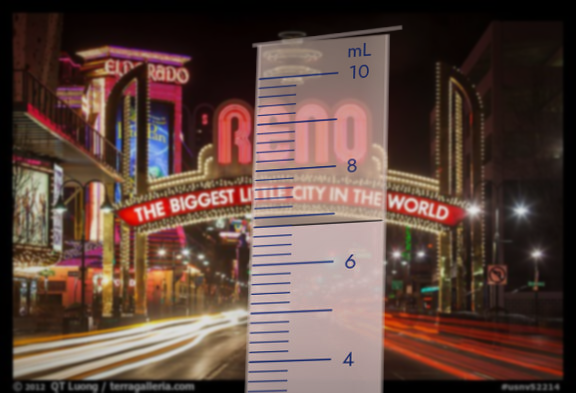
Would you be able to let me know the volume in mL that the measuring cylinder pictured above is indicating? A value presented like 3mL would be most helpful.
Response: 6.8mL
